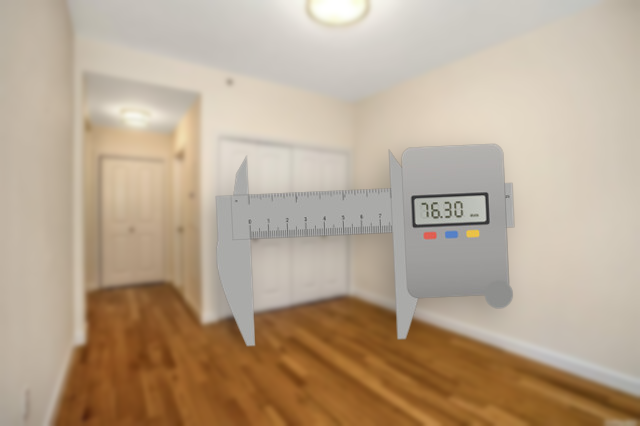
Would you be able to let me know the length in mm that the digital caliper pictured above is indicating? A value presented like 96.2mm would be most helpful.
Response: 76.30mm
